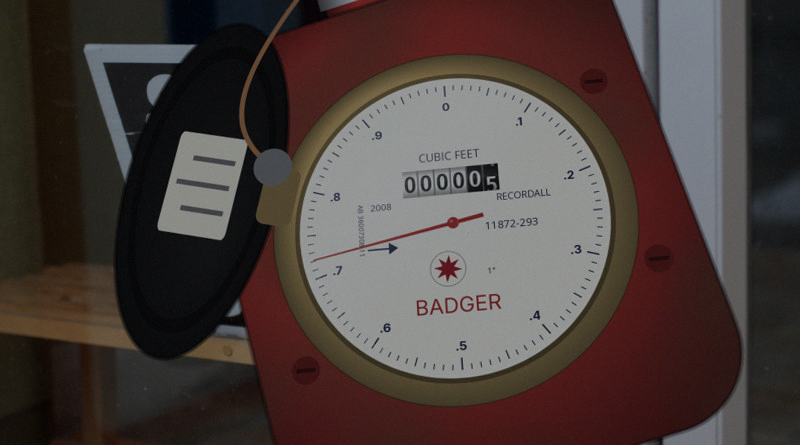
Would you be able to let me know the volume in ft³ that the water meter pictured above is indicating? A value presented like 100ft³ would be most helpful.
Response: 4.72ft³
